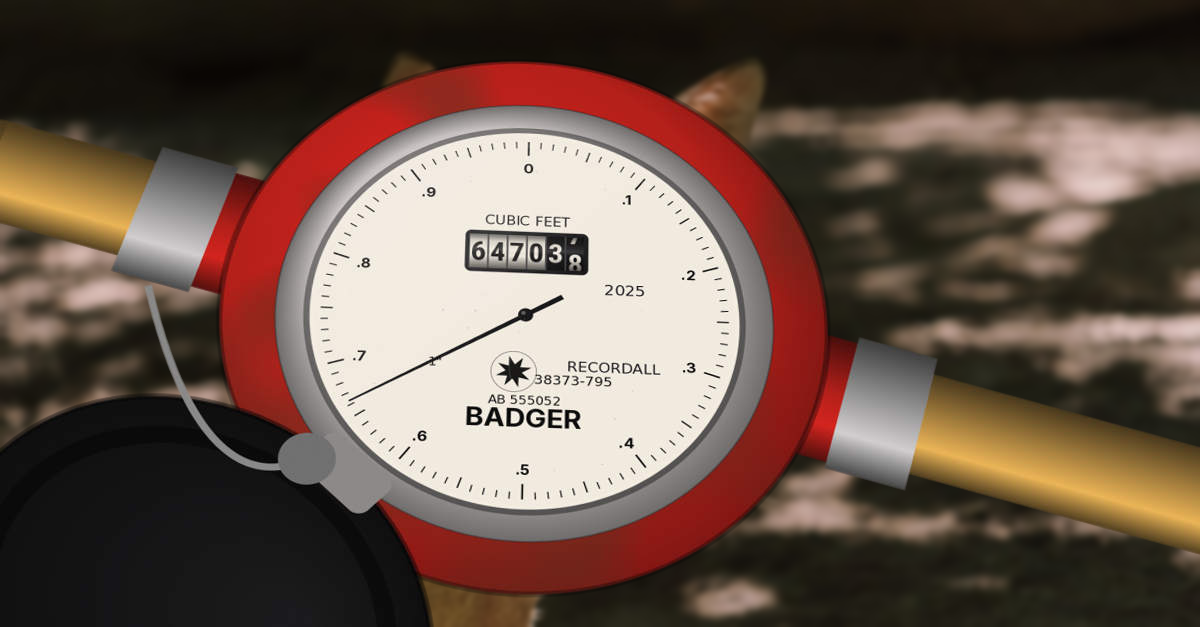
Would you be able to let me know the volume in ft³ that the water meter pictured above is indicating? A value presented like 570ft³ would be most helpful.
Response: 647037.66ft³
